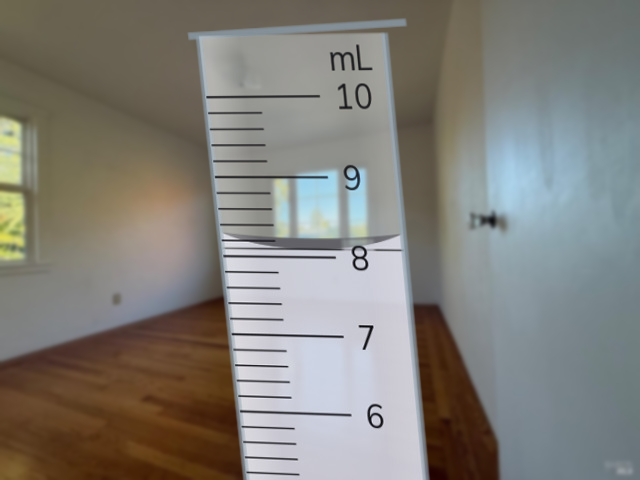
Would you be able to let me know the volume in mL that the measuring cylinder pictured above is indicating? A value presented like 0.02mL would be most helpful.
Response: 8.1mL
